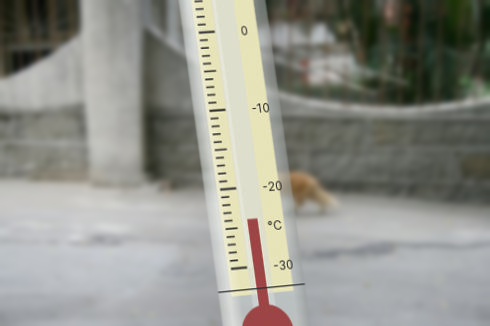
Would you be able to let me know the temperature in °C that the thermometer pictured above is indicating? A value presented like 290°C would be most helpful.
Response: -24°C
